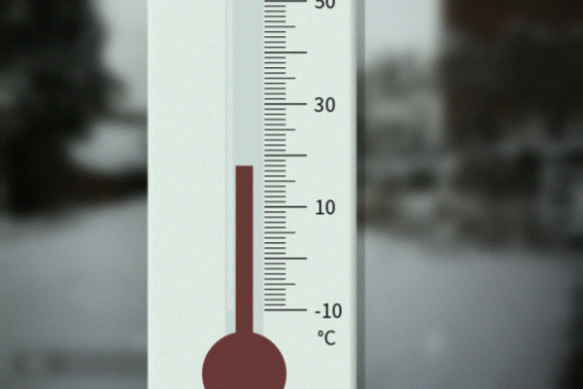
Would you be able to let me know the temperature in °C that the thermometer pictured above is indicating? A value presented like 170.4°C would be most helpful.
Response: 18°C
